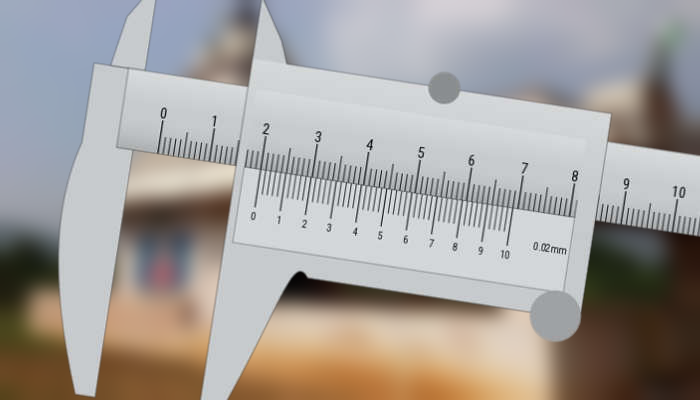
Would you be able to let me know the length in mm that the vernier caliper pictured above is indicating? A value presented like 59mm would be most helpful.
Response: 20.0mm
